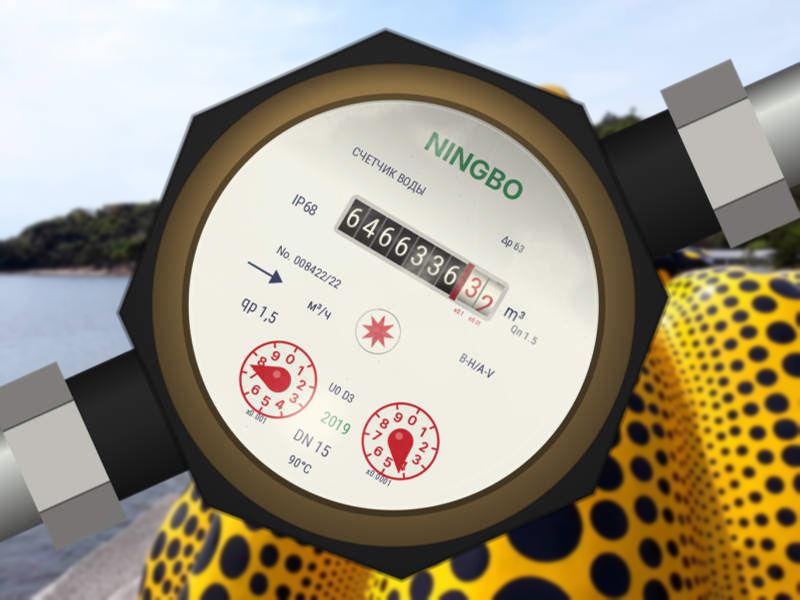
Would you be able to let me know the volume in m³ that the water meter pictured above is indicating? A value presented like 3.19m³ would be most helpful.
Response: 6466336.3174m³
